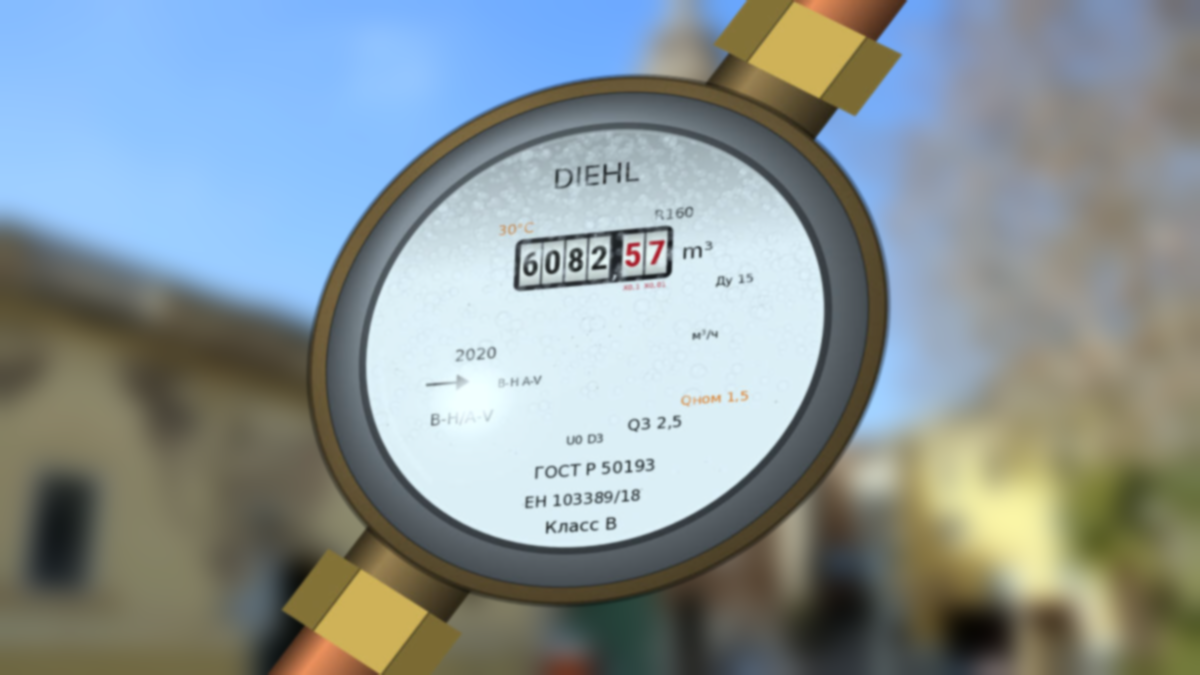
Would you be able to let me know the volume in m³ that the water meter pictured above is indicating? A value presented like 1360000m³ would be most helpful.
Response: 6082.57m³
